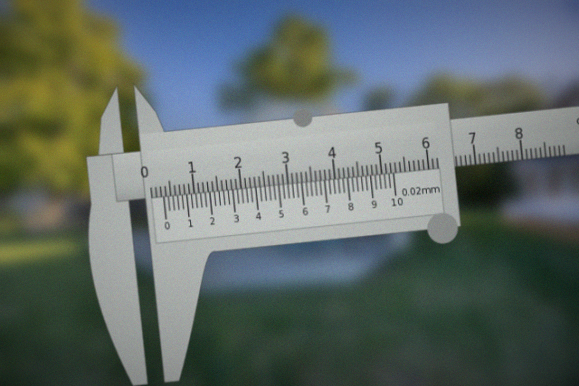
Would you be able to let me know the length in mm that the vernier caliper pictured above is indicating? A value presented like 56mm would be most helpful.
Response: 3.5mm
